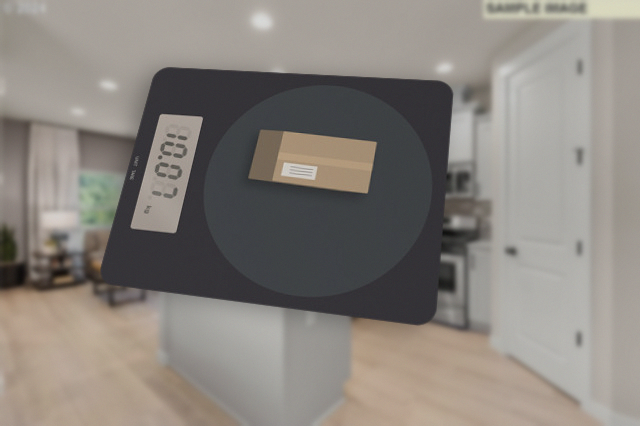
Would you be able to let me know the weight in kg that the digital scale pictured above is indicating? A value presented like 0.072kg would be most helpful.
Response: 10.07kg
